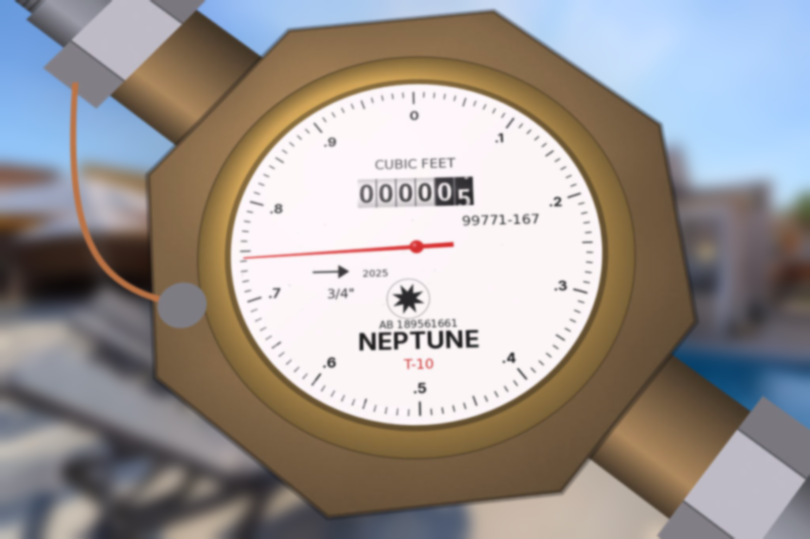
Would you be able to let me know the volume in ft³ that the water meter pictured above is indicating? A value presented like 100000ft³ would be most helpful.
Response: 4.74ft³
